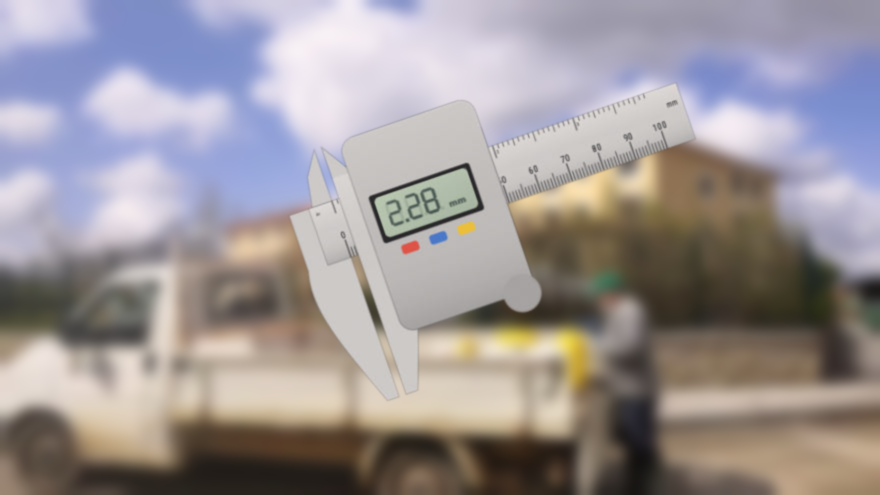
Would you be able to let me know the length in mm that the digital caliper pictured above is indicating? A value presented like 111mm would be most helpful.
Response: 2.28mm
